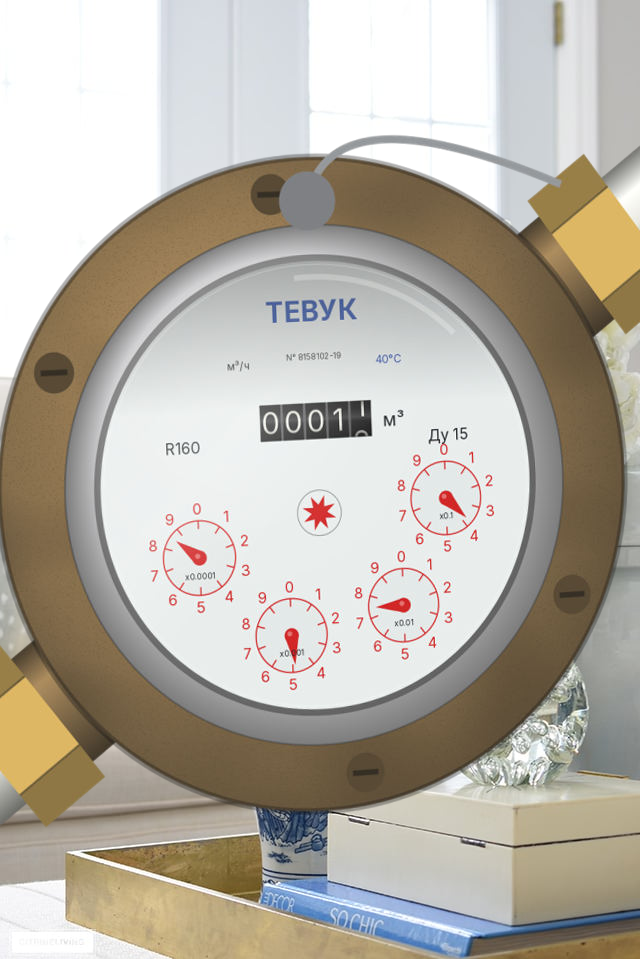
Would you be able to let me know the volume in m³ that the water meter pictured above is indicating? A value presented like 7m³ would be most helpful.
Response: 11.3748m³
